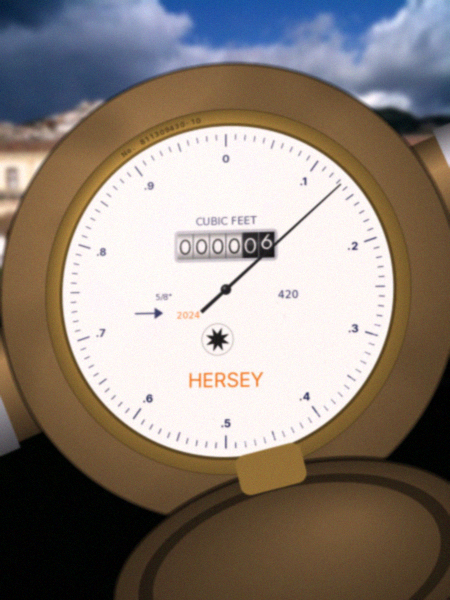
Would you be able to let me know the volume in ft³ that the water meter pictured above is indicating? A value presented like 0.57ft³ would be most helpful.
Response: 6.13ft³
